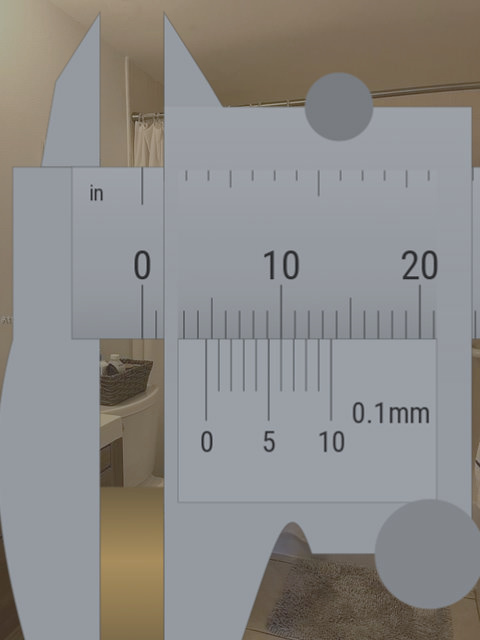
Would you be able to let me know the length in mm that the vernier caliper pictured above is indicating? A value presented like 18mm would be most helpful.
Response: 4.6mm
